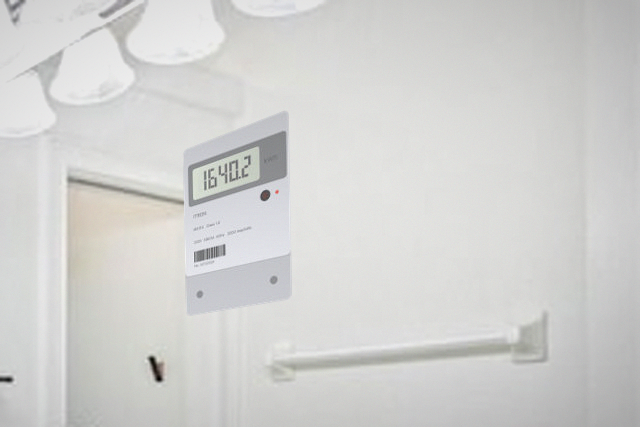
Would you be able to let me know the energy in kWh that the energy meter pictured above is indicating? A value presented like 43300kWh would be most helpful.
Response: 1640.2kWh
